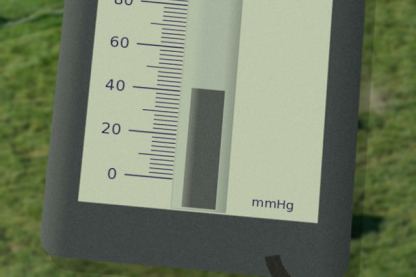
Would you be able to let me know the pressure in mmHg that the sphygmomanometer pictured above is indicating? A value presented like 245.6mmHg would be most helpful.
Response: 42mmHg
